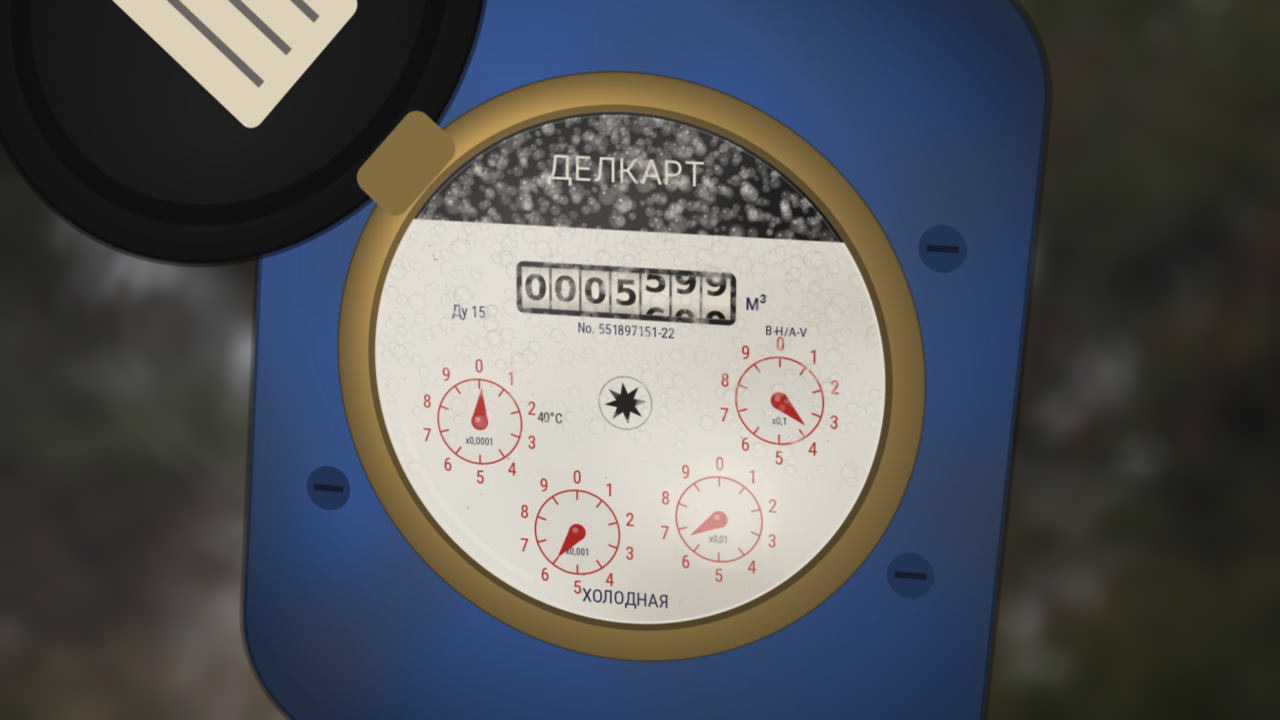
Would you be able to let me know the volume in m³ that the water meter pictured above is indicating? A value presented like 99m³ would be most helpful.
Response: 5599.3660m³
